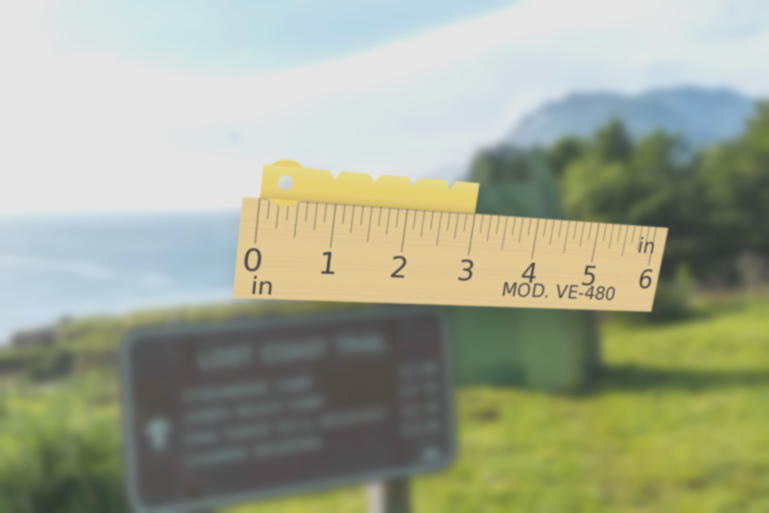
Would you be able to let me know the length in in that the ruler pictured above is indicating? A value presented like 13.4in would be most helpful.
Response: 3in
